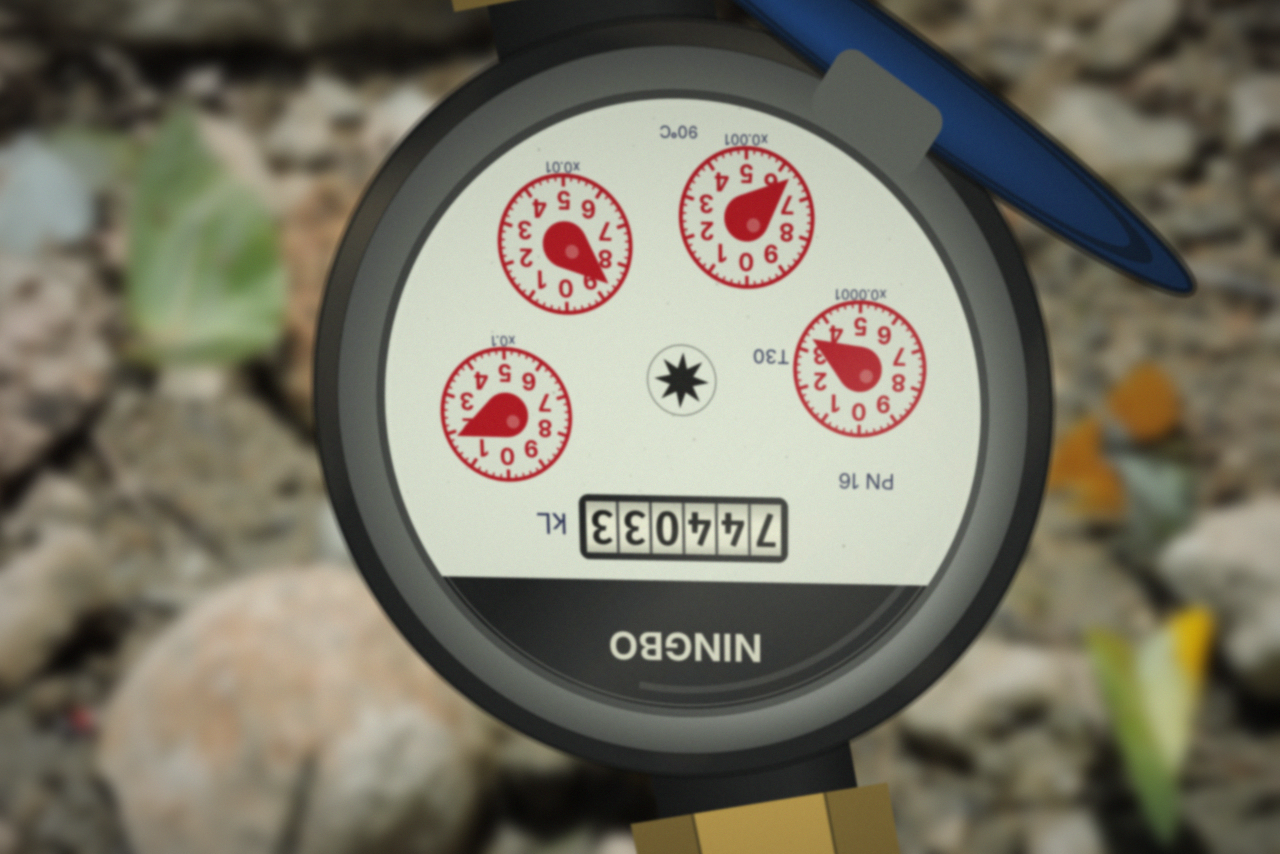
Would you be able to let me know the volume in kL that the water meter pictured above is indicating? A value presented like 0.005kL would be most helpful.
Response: 744033.1863kL
